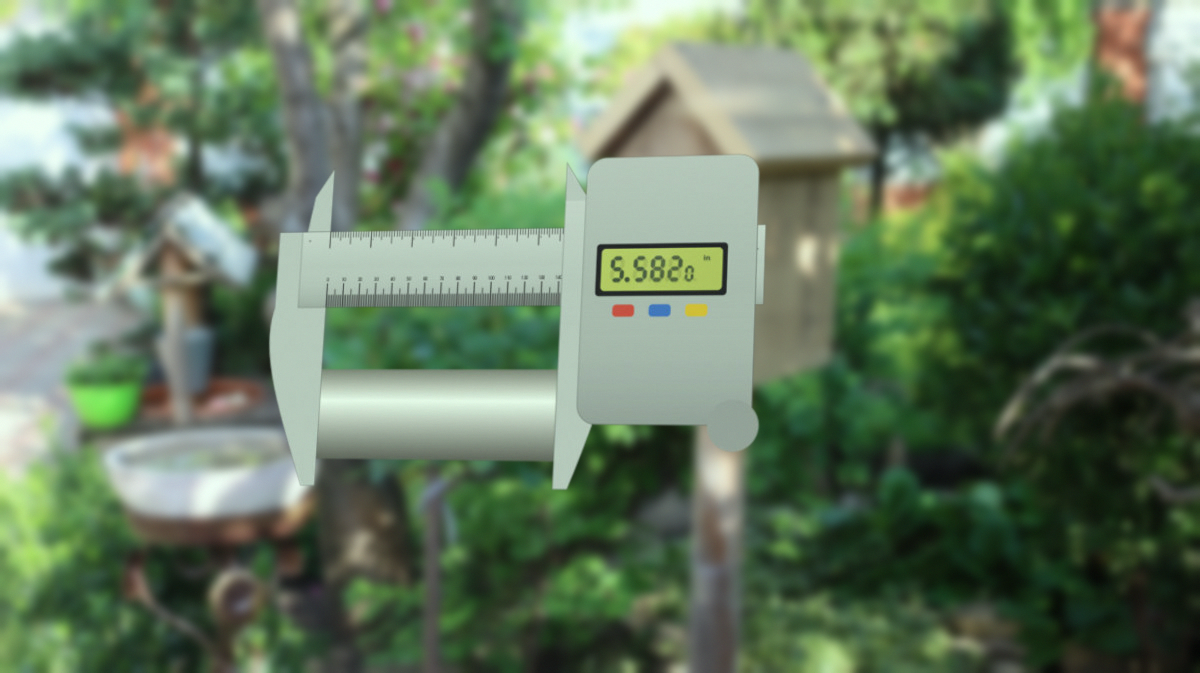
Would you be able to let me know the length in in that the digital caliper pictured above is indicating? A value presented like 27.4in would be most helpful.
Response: 5.5820in
